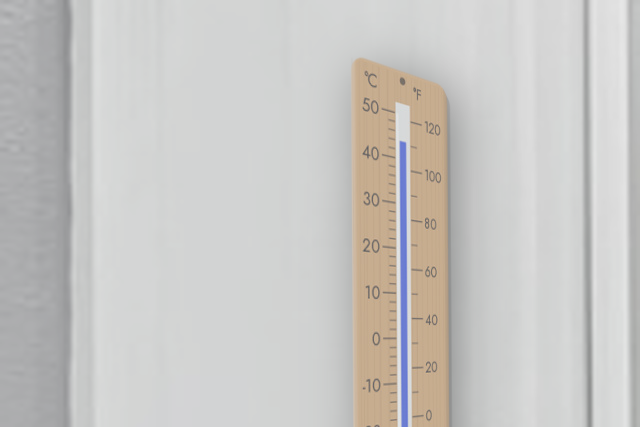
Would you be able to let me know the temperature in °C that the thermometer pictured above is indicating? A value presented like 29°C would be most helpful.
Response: 44°C
